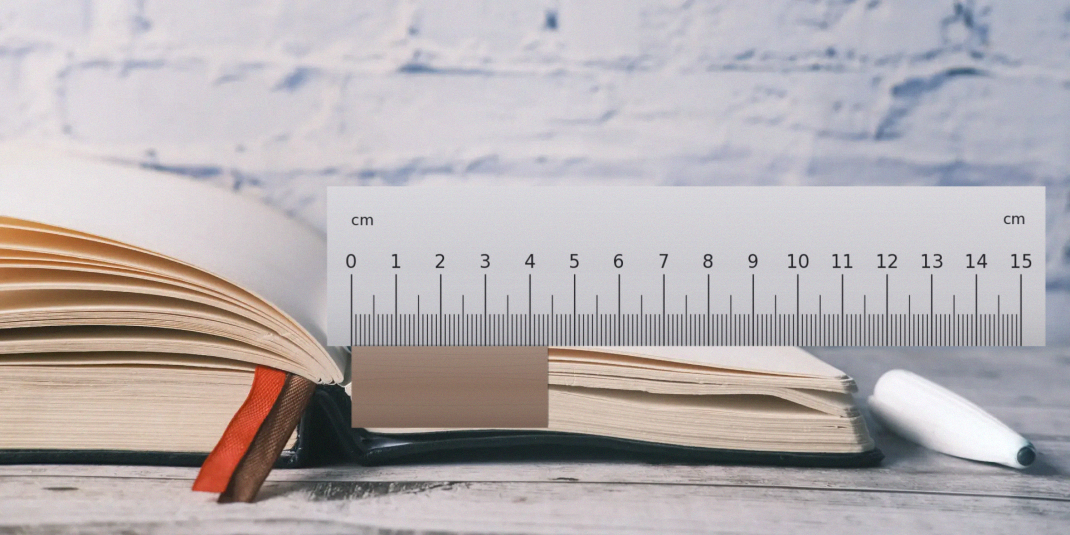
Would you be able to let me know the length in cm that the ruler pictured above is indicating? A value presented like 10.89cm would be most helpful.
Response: 4.4cm
